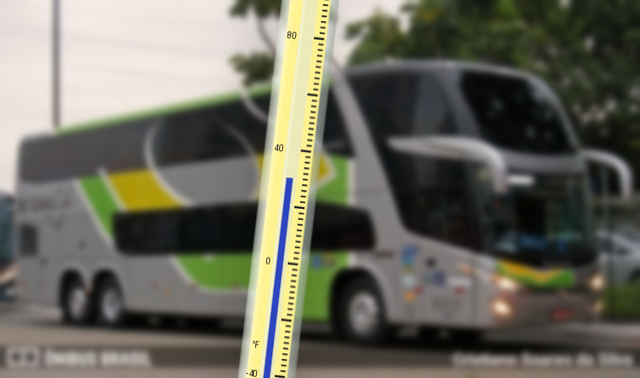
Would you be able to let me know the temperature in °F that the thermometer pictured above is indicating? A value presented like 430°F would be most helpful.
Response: 30°F
